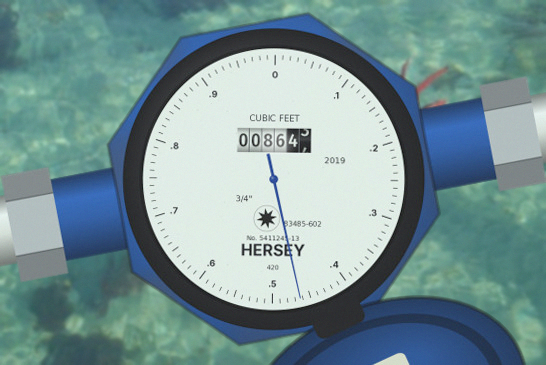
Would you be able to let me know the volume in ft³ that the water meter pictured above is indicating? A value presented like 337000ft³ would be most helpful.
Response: 8643.46ft³
